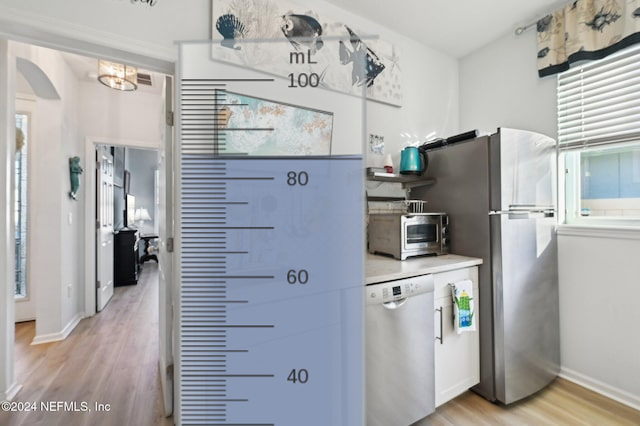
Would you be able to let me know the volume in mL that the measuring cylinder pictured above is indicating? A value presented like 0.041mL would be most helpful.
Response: 84mL
